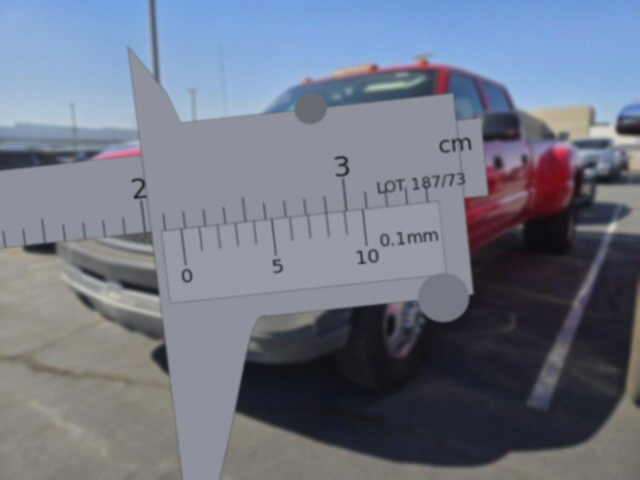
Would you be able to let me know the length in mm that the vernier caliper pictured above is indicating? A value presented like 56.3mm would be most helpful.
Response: 21.8mm
